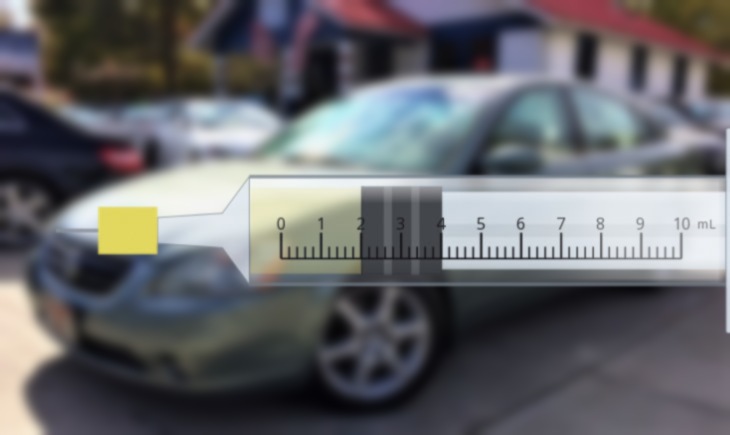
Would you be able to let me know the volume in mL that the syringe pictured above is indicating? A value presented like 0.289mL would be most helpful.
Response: 2mL
